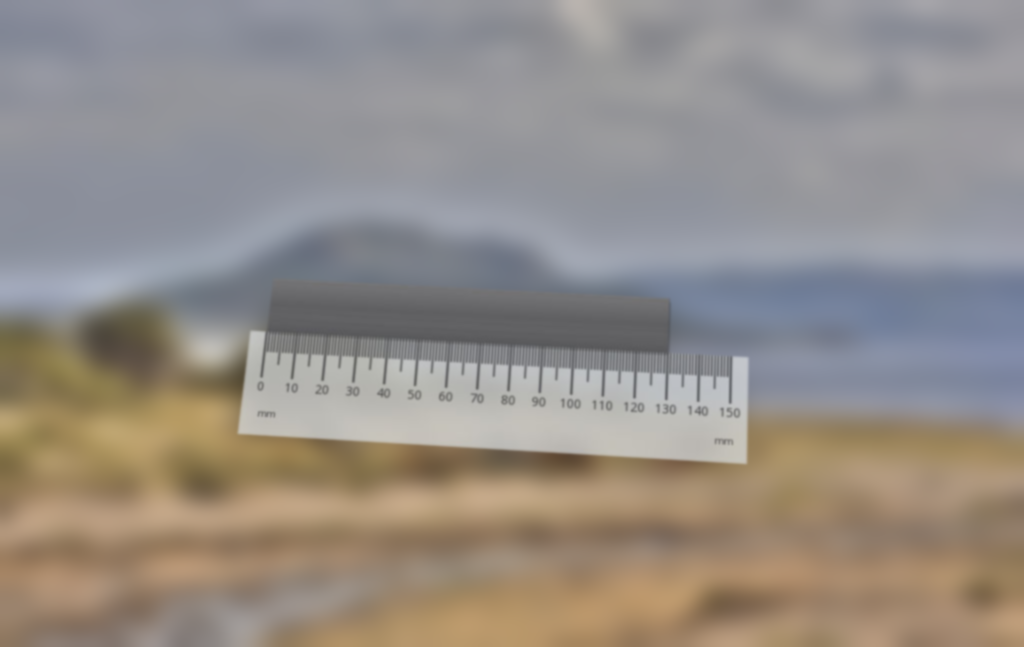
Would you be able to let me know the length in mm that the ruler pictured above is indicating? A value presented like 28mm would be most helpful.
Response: 130mm
